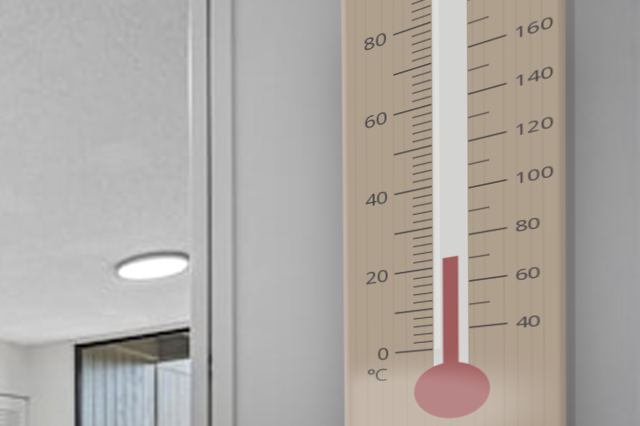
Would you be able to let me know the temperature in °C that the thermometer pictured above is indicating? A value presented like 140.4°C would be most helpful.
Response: 22°C
